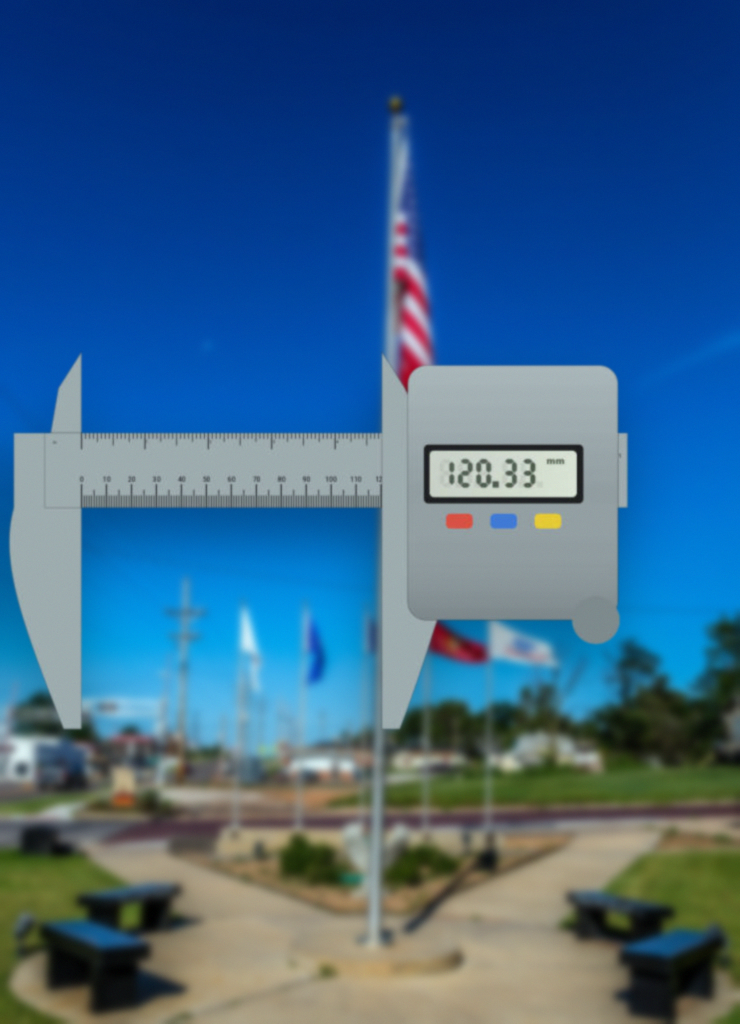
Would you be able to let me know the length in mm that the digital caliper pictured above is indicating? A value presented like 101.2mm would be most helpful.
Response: 120.33mm
